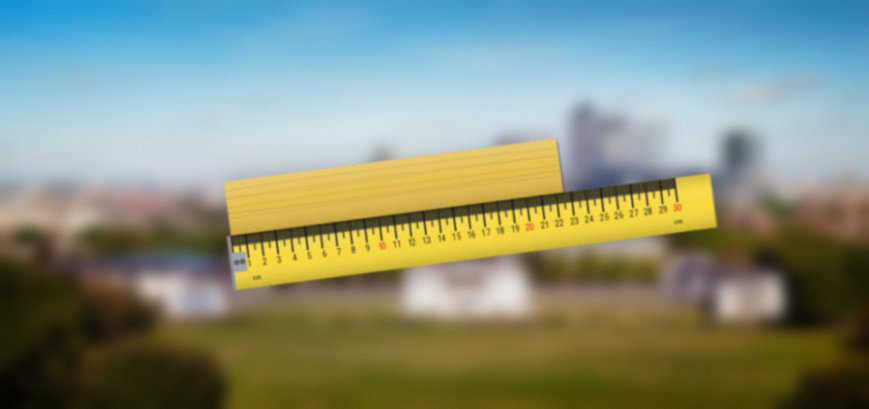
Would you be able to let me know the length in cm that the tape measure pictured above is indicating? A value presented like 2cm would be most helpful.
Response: 22.5cm
